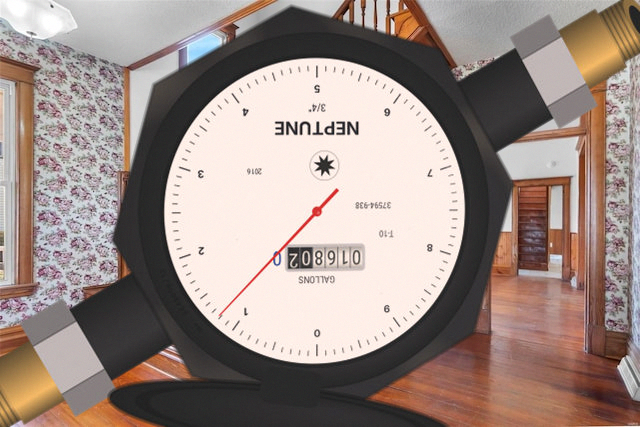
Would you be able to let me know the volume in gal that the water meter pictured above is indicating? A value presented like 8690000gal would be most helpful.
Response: 168021.2gal
